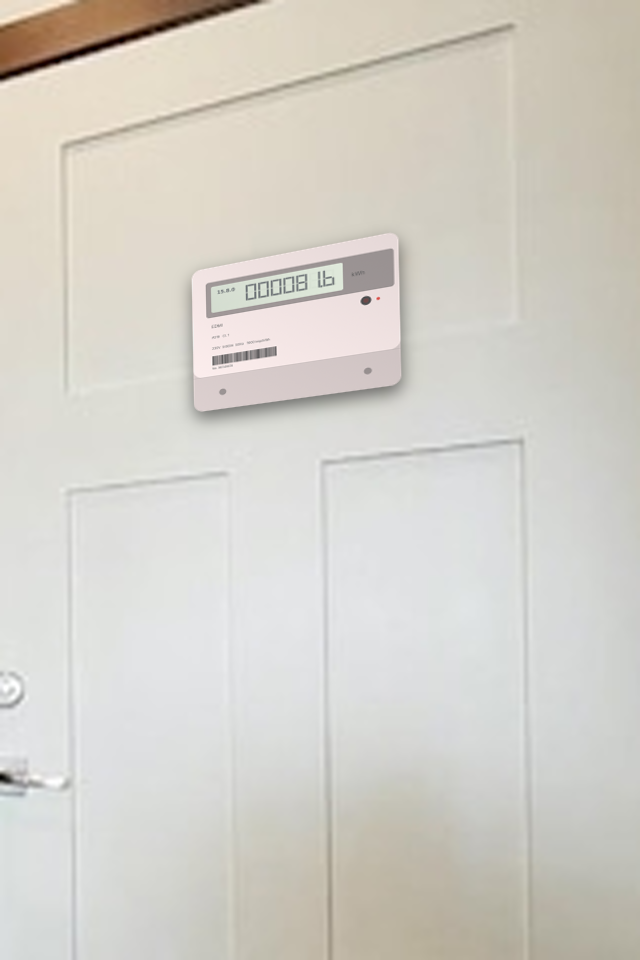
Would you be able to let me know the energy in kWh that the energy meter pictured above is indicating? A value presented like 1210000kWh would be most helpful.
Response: 81.6kWh
